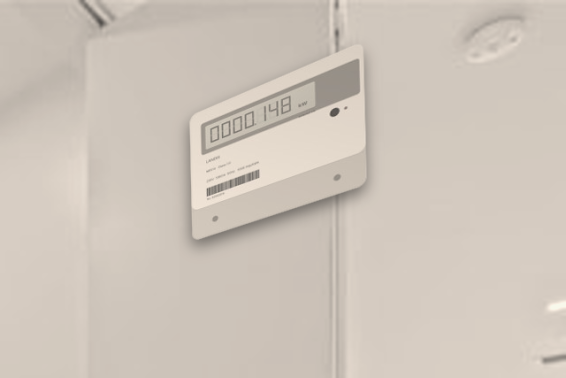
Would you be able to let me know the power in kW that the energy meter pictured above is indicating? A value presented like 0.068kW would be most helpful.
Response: 0.148kW
